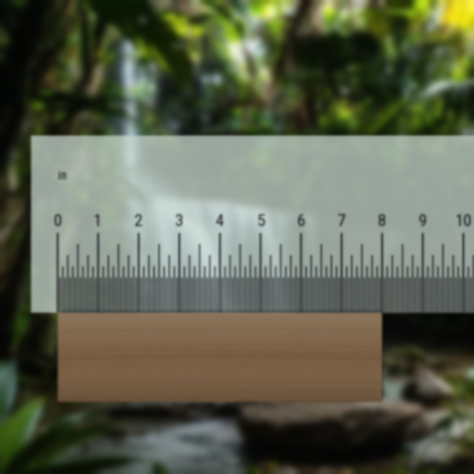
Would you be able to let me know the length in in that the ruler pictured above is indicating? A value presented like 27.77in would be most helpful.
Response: 8in
